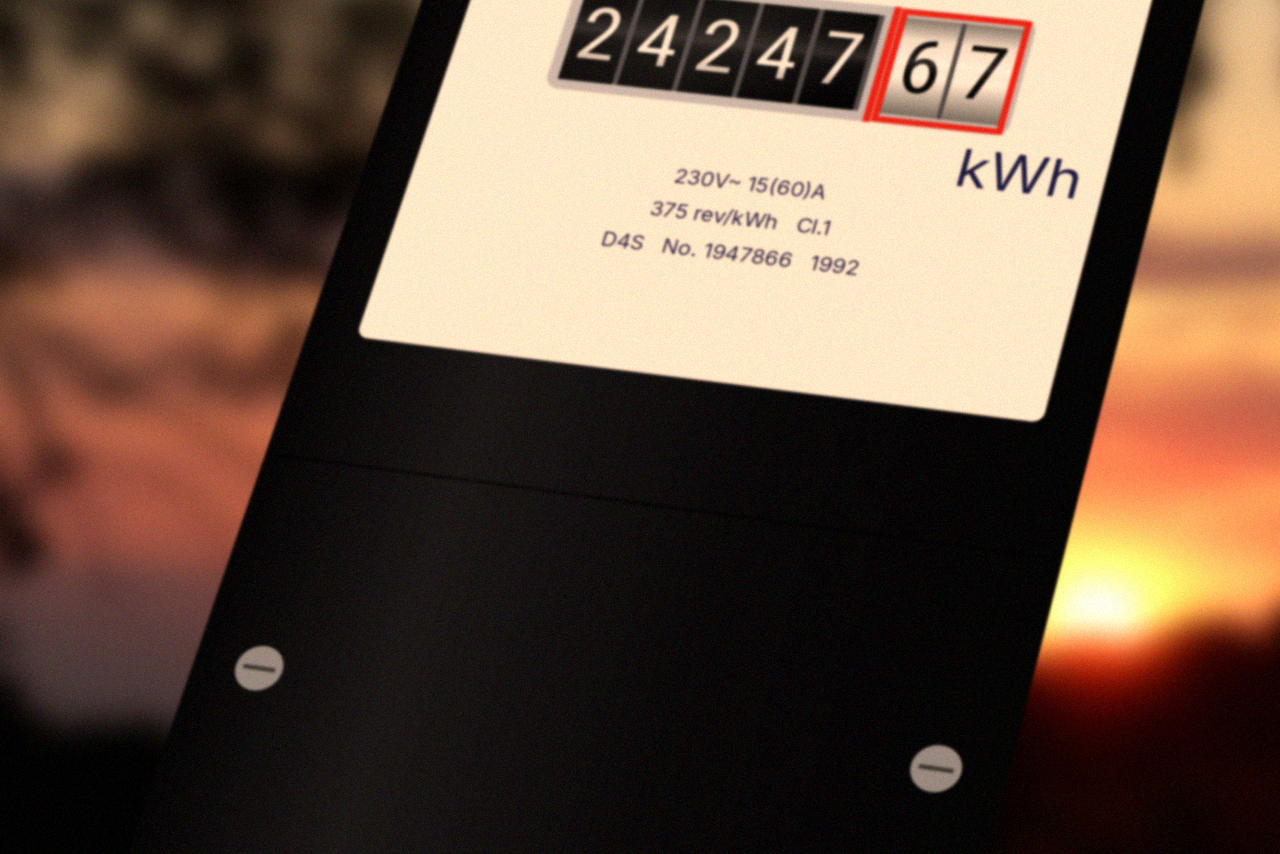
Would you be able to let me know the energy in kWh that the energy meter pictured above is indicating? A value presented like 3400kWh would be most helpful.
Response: 24247.67kWh
